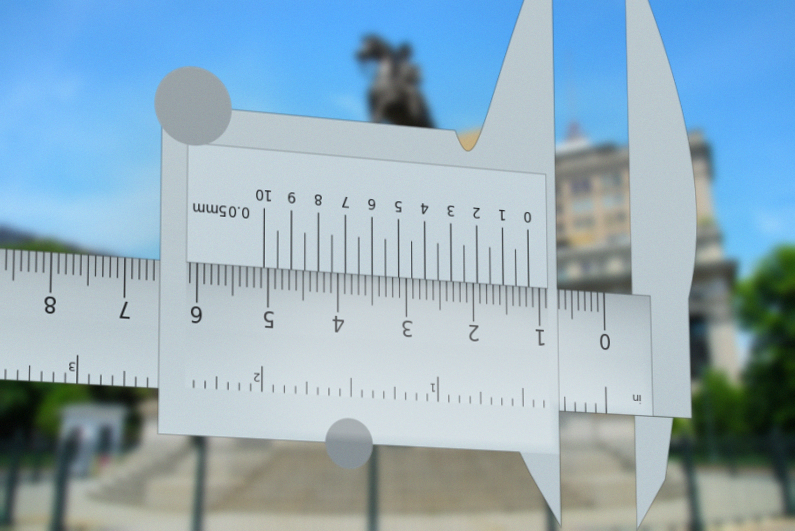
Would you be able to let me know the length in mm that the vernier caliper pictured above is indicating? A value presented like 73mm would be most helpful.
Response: 11.6mm
